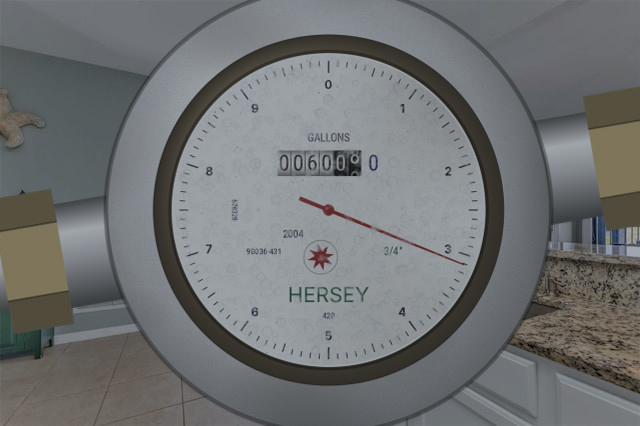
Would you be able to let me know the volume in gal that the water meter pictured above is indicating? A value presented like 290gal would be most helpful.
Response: 60083.1gal
